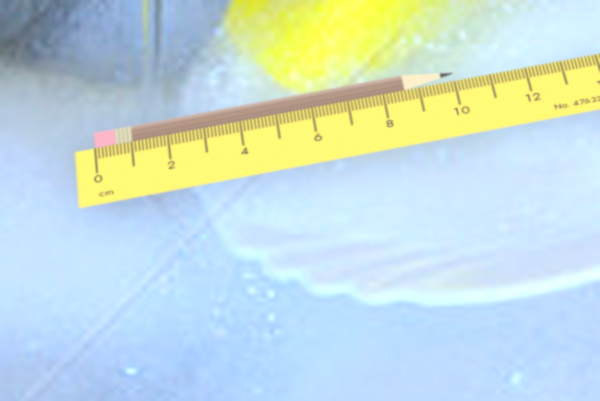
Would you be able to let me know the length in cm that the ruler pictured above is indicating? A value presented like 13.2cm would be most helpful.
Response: 10cm
